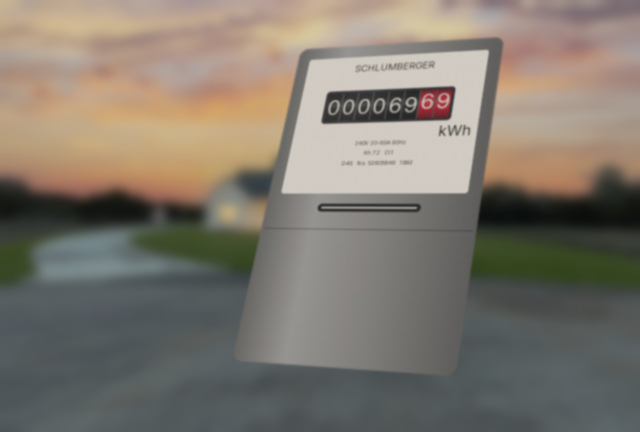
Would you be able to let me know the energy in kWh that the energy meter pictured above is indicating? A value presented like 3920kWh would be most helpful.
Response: 69.69kWh
